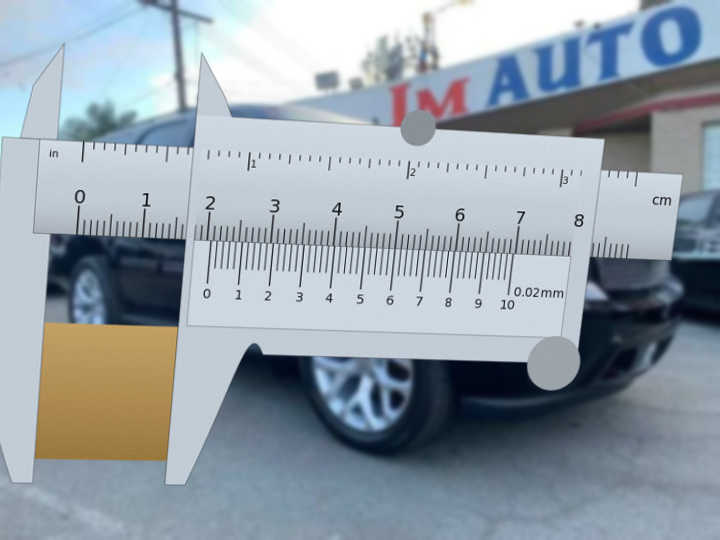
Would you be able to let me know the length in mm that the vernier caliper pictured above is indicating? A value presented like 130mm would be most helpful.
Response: 20.6mm
